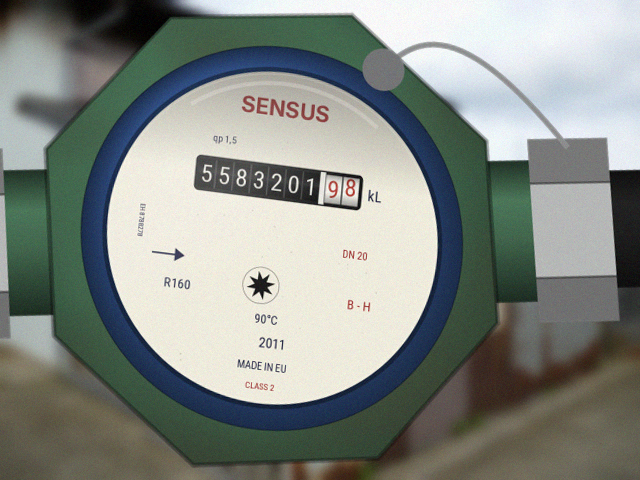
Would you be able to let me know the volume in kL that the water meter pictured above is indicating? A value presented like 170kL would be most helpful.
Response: 5583201.98kL
